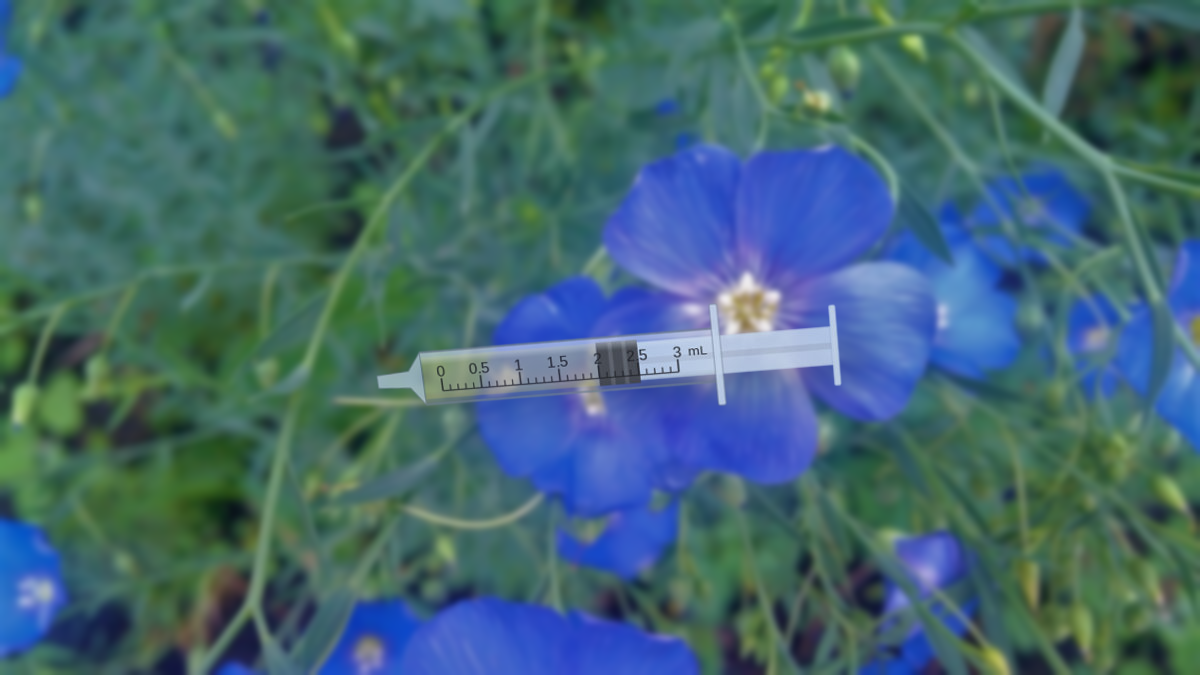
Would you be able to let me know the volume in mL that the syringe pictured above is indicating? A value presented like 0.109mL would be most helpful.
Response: 2mL
